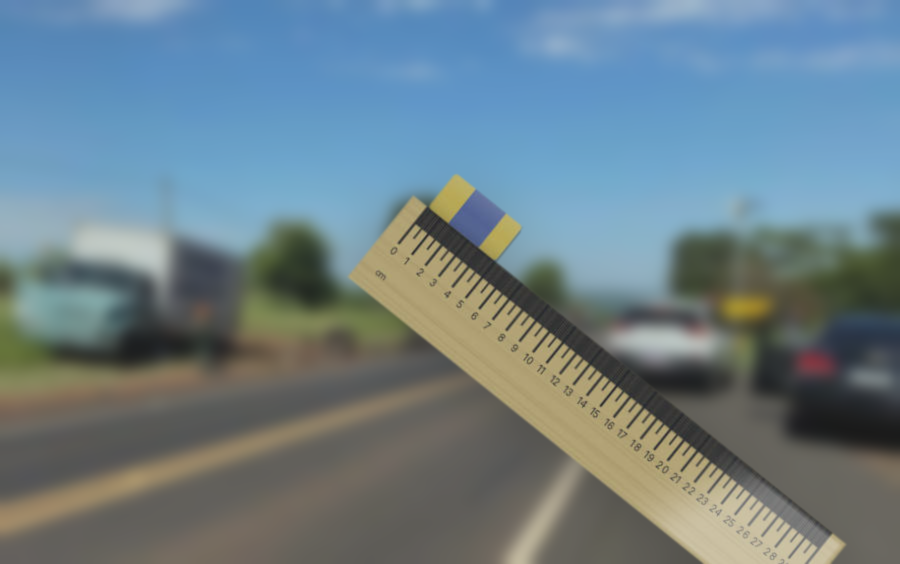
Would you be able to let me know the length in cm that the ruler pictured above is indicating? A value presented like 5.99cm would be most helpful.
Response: 5cm
